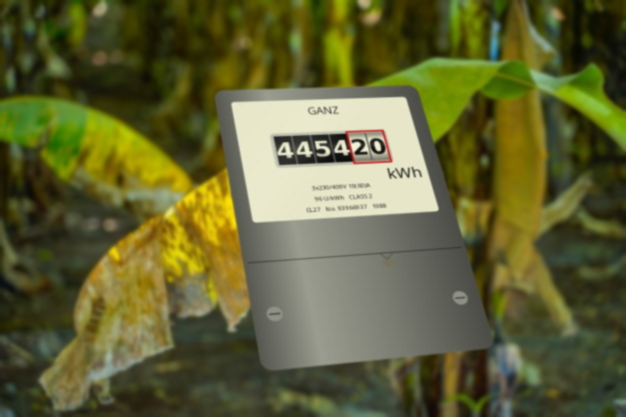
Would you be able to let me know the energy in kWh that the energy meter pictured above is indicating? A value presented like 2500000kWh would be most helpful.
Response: 4454.20kWh
